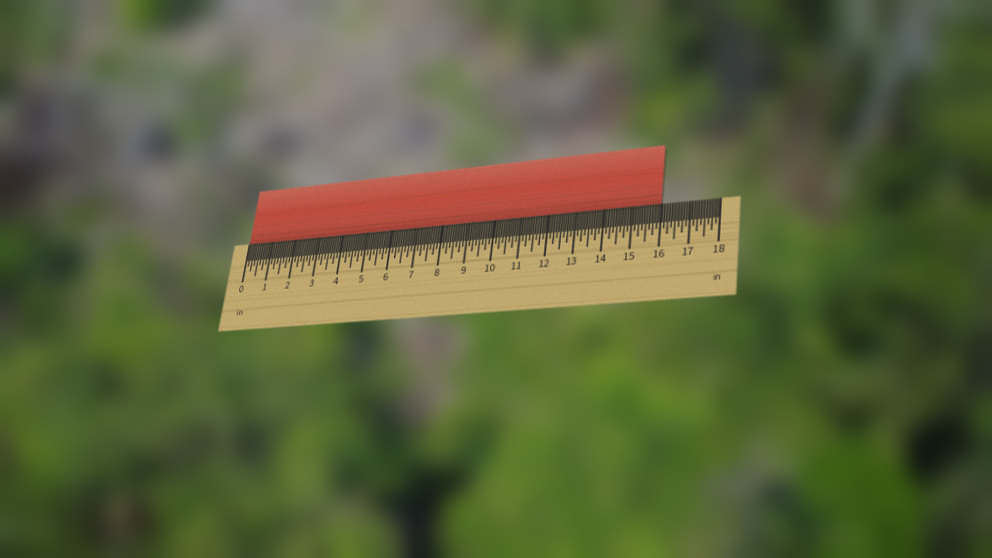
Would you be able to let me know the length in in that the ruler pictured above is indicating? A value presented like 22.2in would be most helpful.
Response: 16in
